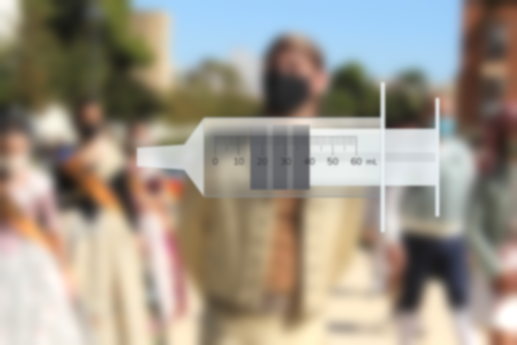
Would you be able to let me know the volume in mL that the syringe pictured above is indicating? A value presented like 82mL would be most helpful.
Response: 15mL
